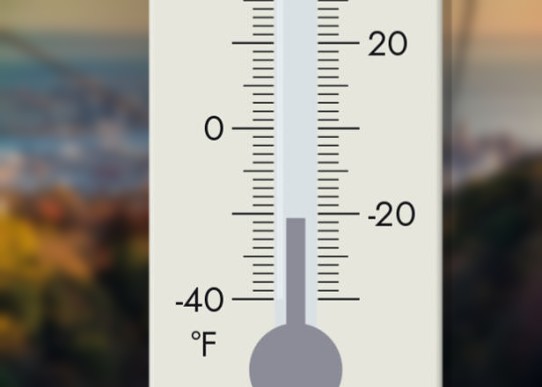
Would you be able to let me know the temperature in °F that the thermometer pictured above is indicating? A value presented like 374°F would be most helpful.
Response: -21°F
